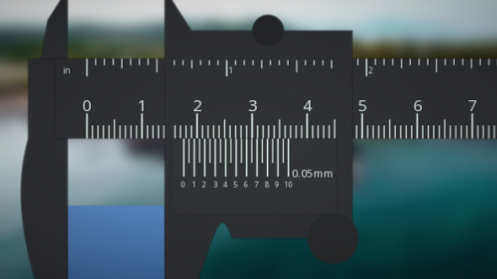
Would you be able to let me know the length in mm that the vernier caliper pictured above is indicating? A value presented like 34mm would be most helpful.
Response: 17.6mm
